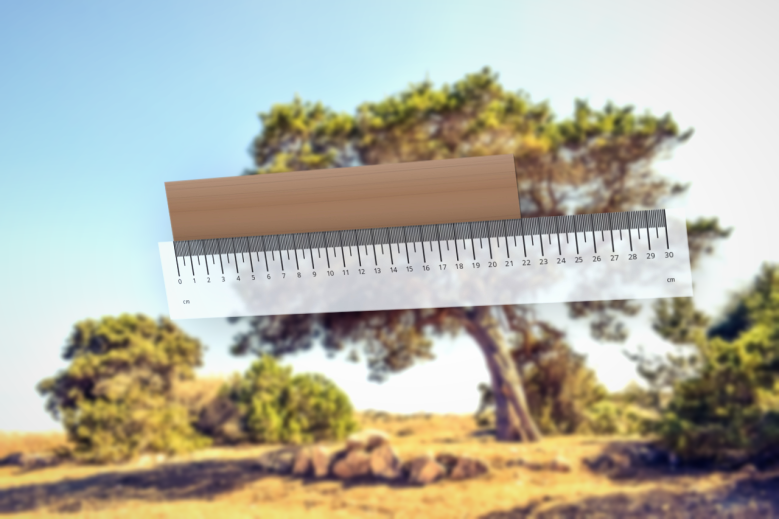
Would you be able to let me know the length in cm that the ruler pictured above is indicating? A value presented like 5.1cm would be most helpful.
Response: 22cm
